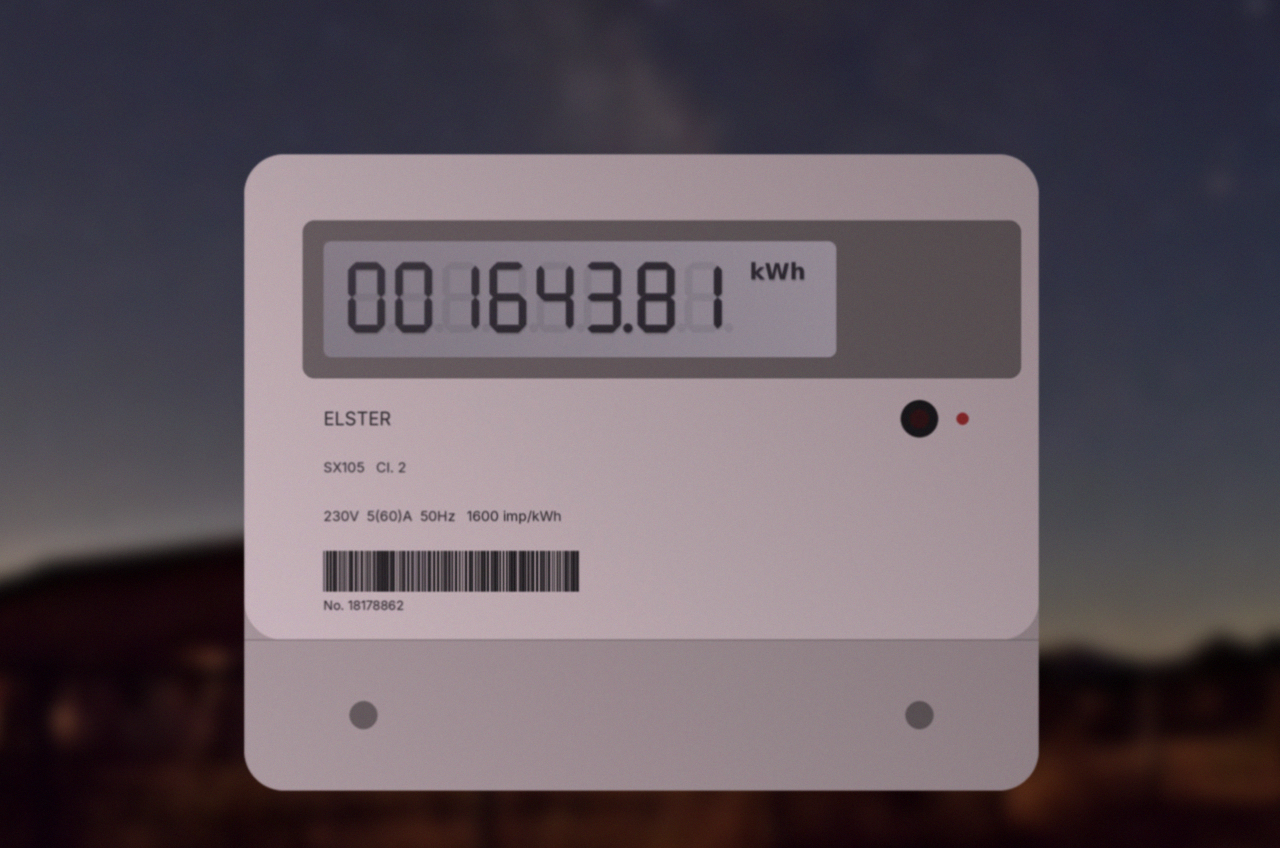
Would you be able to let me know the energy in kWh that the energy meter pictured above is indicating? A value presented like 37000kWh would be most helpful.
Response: 1643.81kWh
